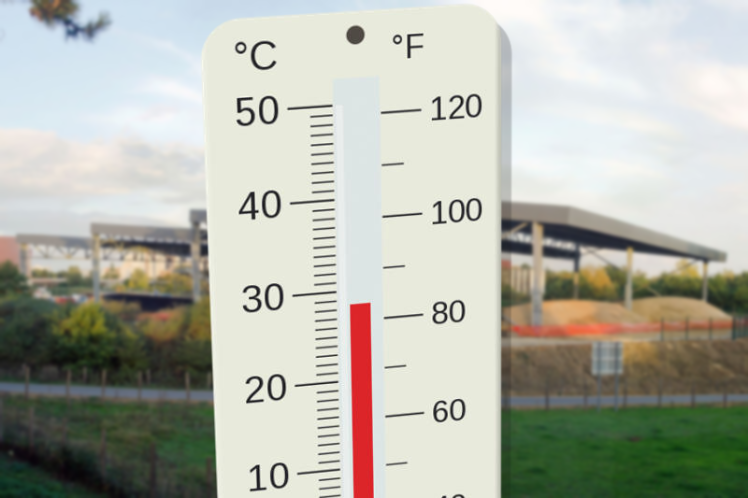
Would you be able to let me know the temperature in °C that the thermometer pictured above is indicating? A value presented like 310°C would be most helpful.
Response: 28.5°C
